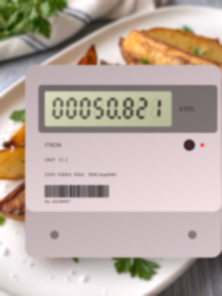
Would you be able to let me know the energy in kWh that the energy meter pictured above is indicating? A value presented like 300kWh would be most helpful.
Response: 50.821kWh
